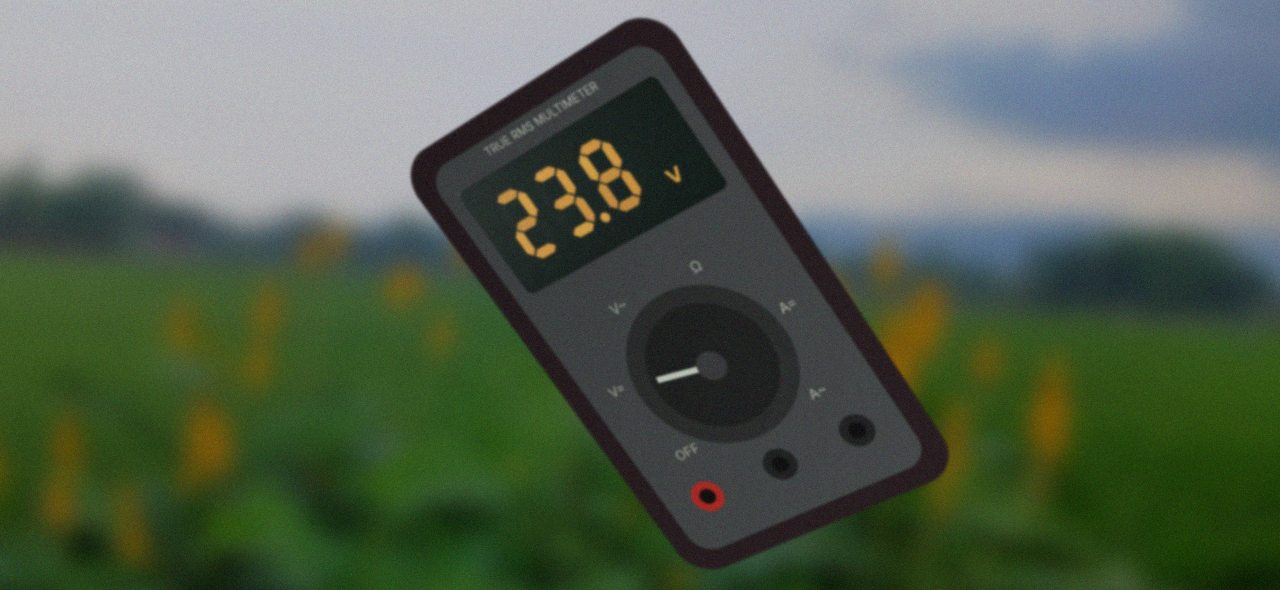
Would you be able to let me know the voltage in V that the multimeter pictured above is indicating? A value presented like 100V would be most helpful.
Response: 23.8V
